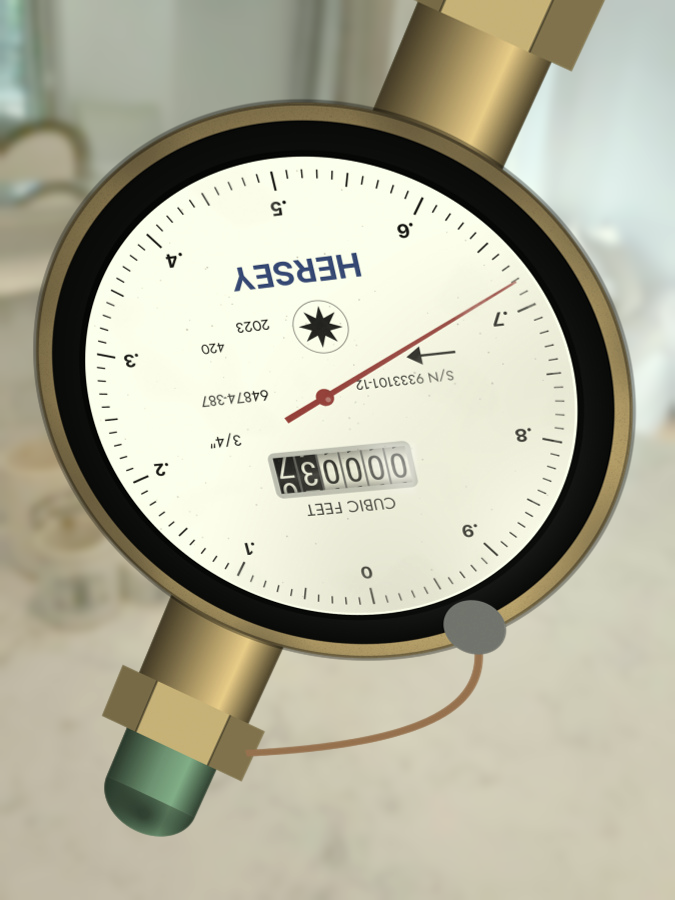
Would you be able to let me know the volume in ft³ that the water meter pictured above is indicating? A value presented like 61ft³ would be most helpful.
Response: 36.68ft³
